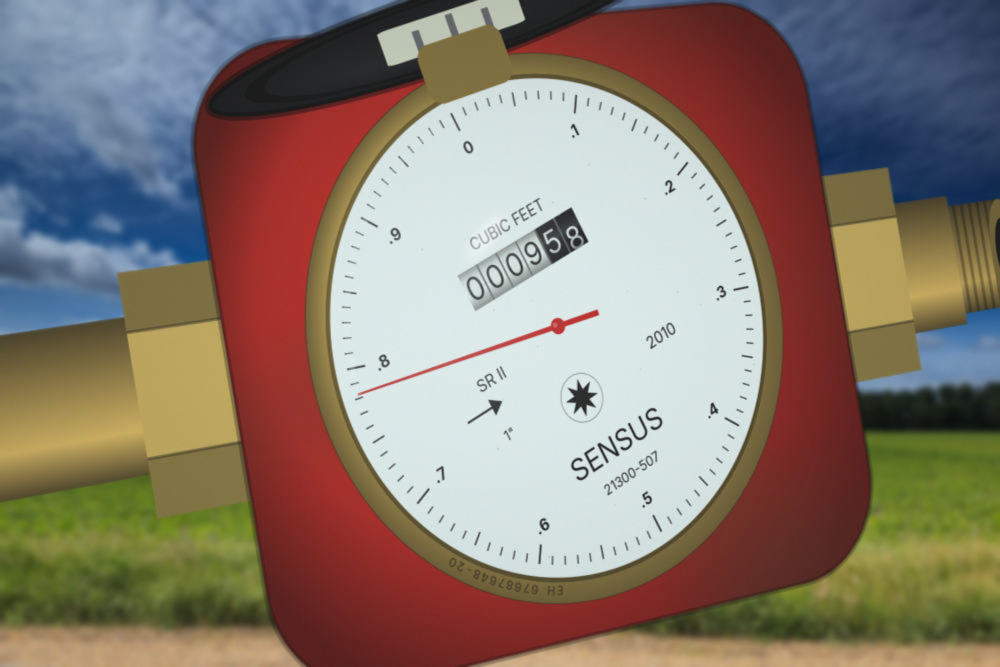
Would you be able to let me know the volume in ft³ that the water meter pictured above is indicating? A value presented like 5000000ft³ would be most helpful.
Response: 957.78ft³
